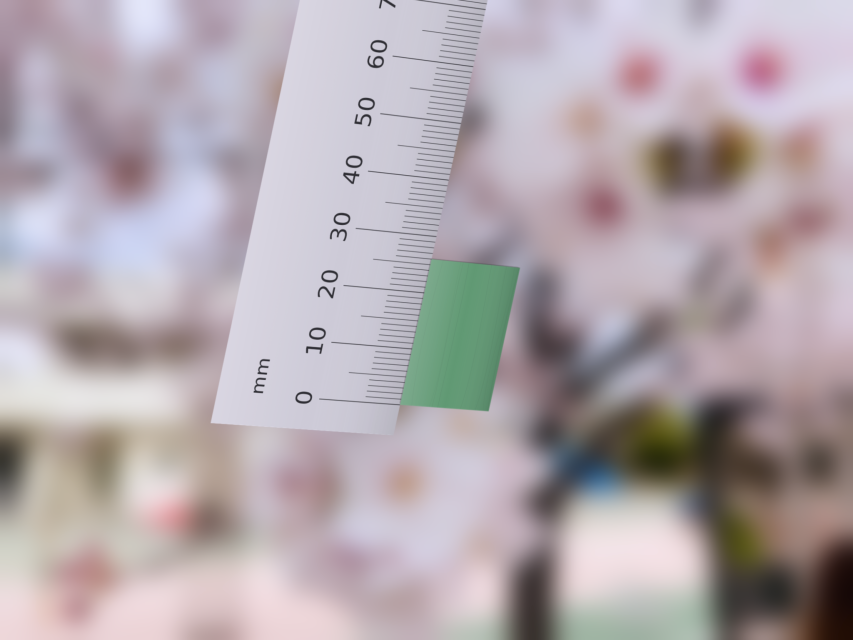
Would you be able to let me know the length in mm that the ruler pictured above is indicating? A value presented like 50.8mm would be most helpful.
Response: 26mm
